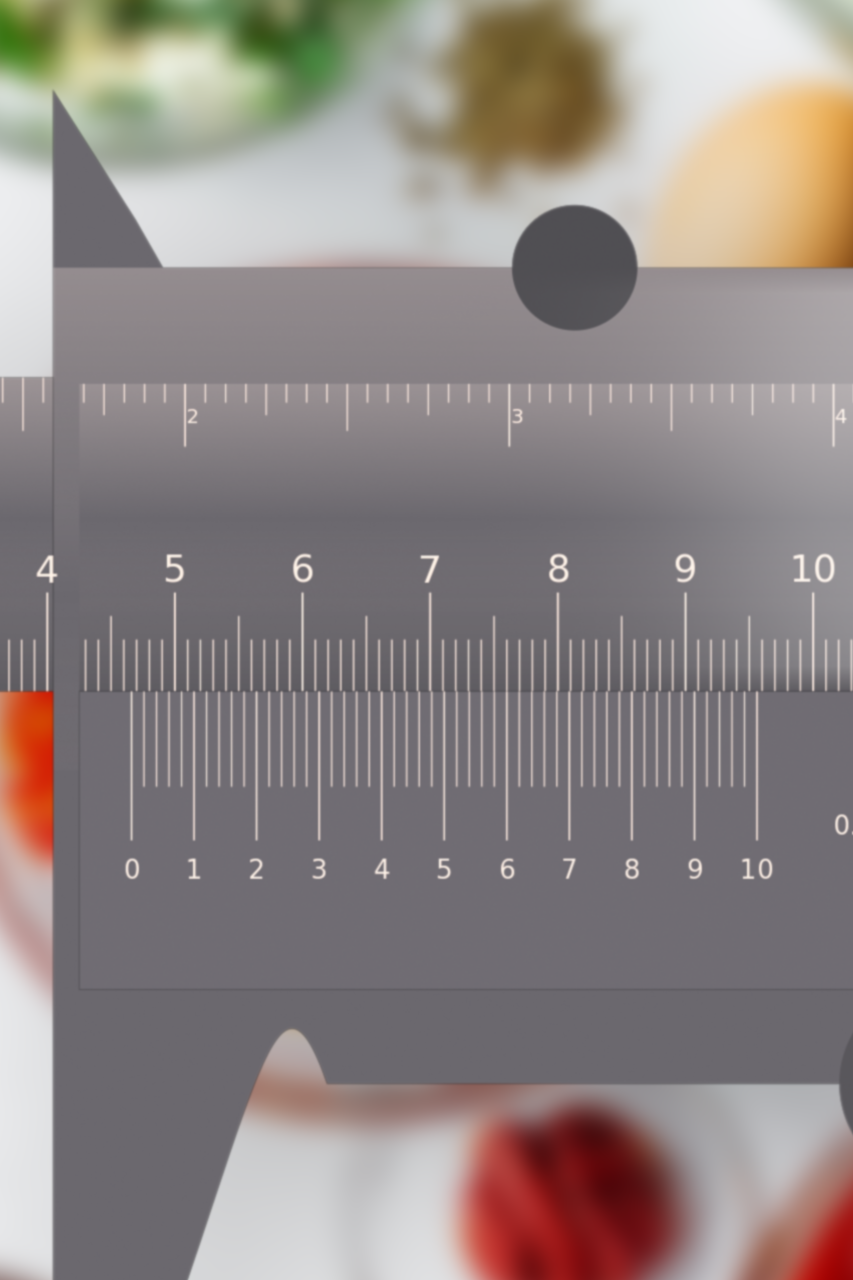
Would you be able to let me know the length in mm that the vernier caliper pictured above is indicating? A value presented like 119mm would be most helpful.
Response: 46.6mm
